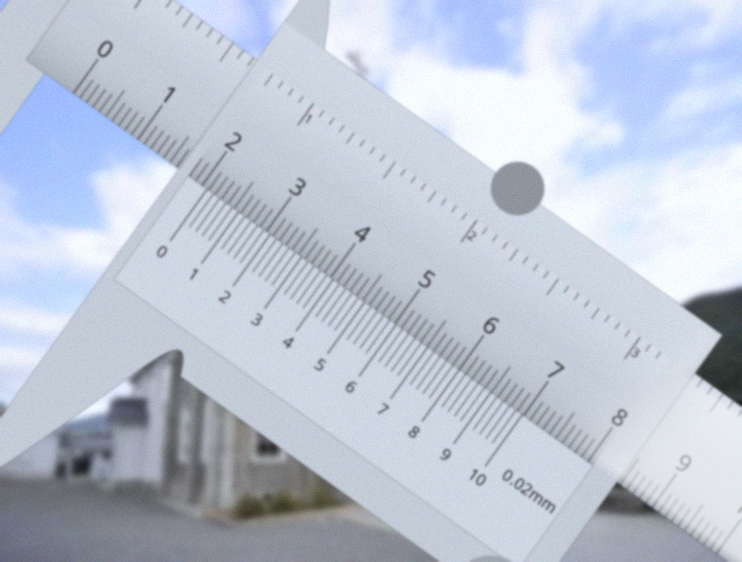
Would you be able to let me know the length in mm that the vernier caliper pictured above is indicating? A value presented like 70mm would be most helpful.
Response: 20.8mm
